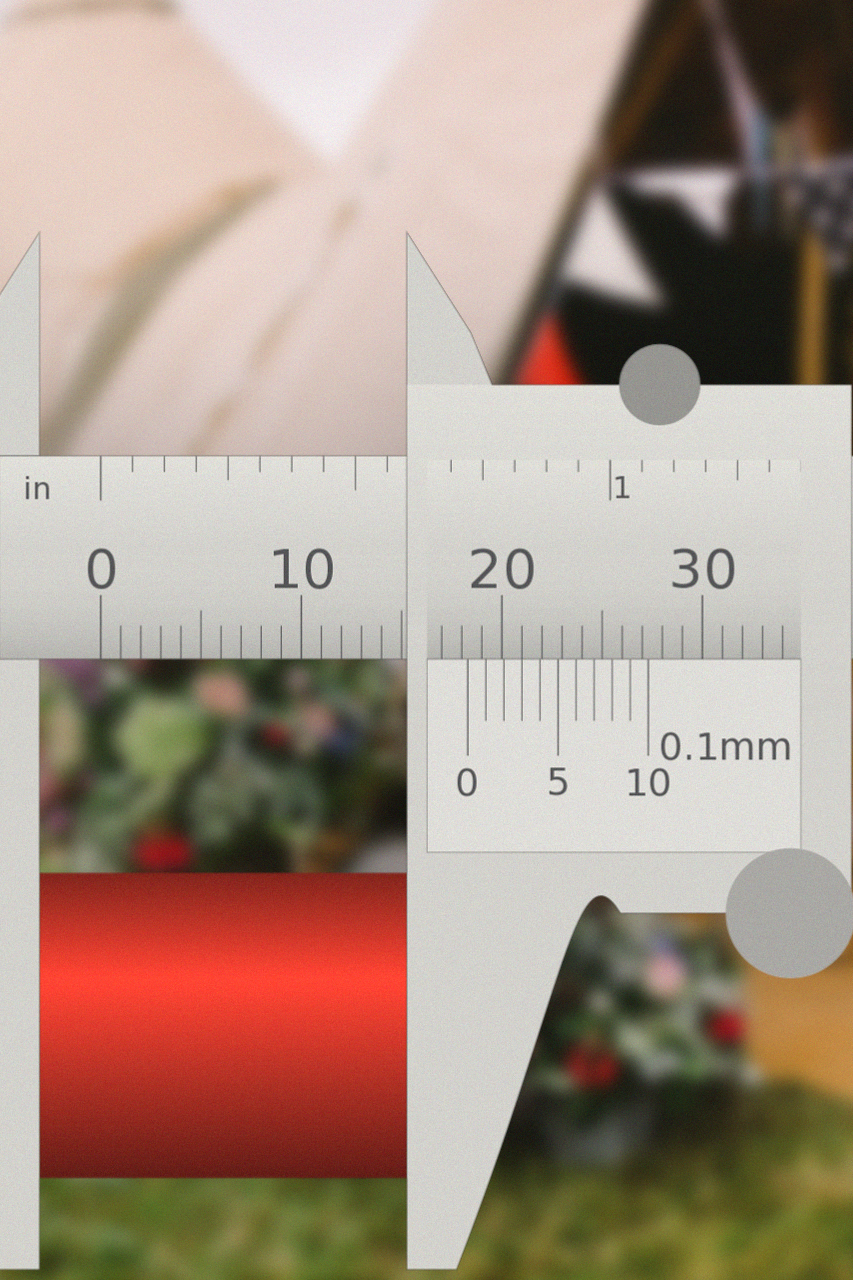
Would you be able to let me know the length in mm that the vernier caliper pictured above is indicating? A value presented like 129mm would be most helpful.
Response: 18.3mm
